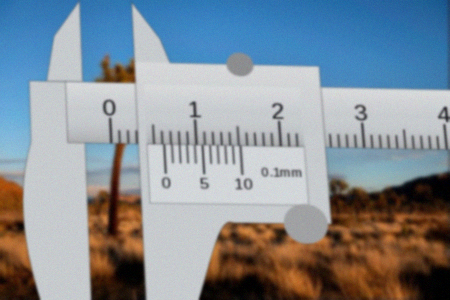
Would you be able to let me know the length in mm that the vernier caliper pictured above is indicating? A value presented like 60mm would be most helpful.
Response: 6.2mm
